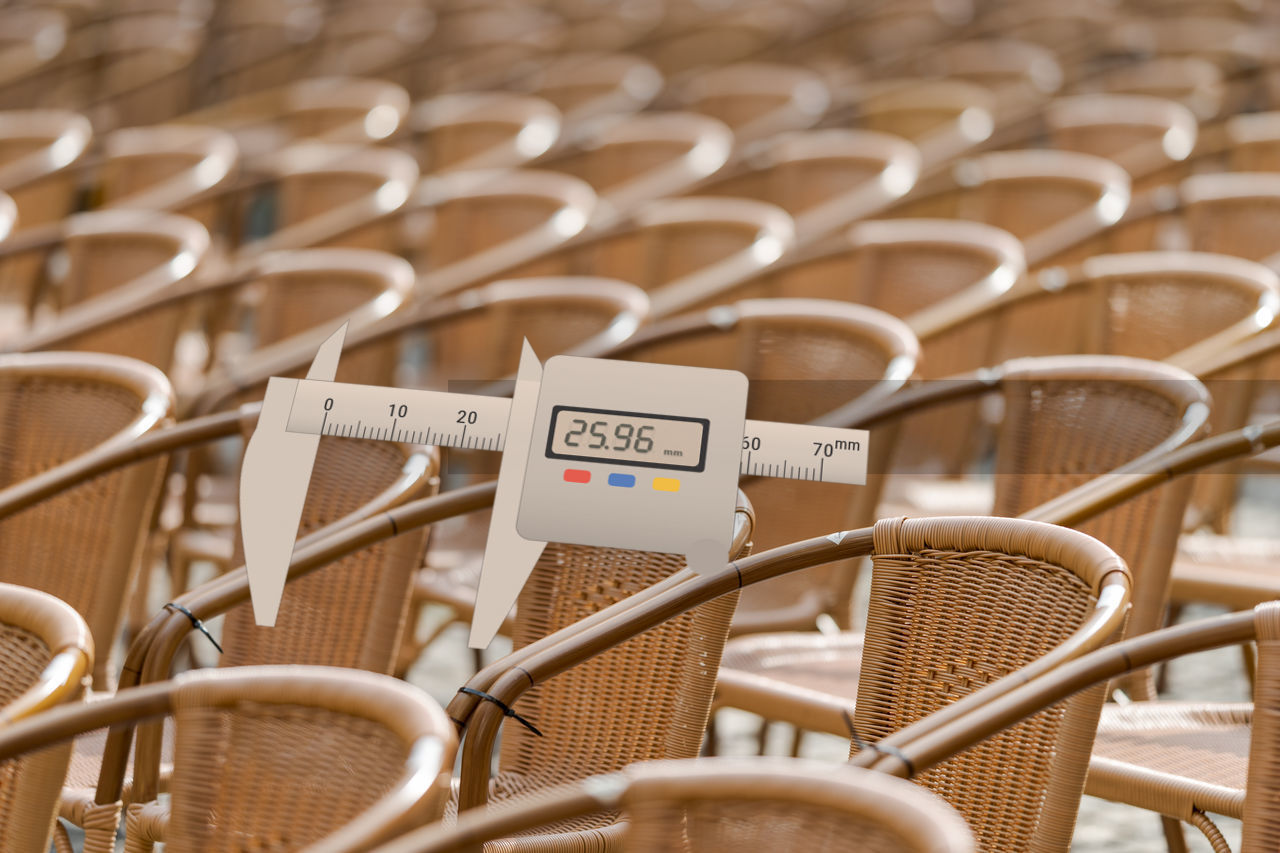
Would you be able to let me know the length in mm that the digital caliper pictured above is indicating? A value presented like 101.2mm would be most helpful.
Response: 25.96mm
